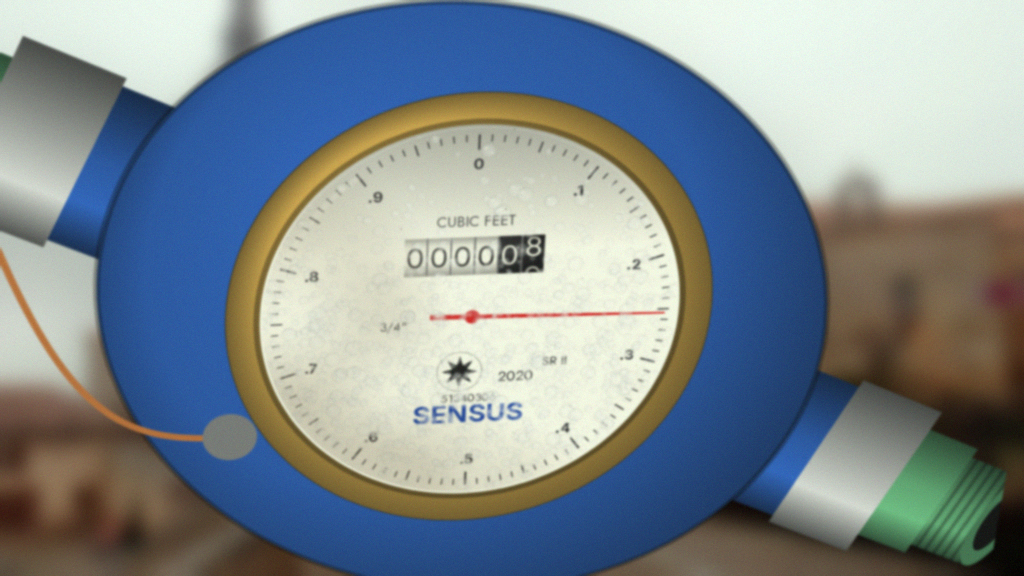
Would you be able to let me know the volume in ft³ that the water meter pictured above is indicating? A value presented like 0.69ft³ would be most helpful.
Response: 8.25ft³
